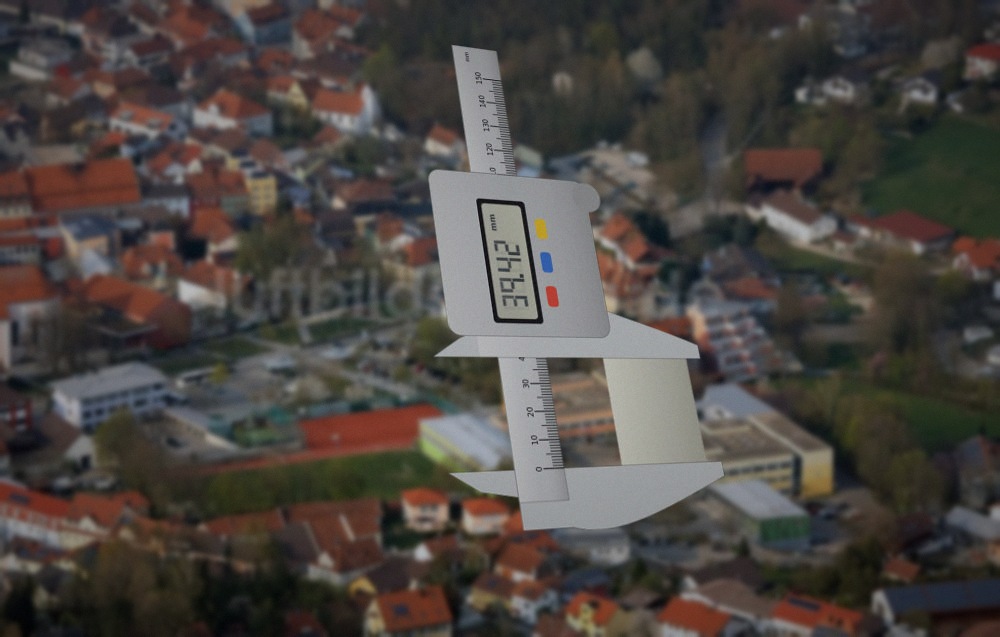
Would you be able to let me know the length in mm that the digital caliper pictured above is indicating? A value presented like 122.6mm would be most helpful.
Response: 39.42mm
